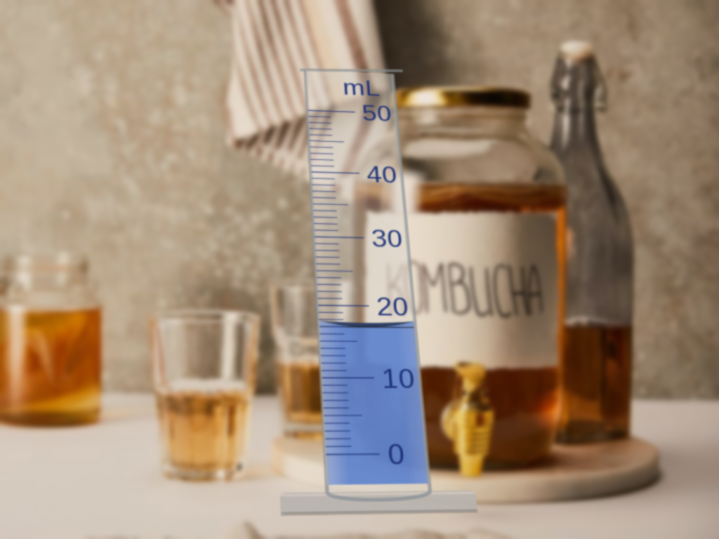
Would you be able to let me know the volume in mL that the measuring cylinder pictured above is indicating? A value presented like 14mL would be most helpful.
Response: 17mL
